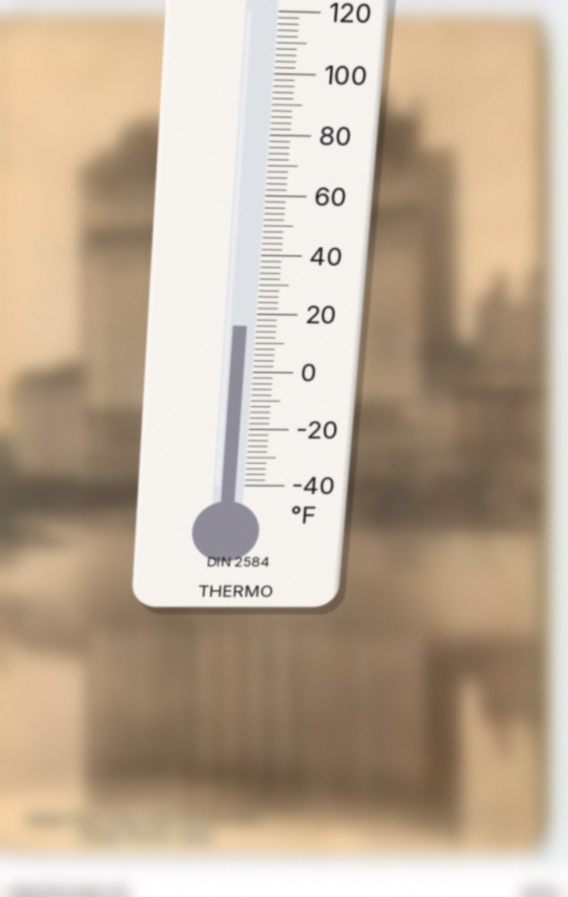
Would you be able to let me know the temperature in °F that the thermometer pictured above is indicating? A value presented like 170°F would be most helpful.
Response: 16°F
